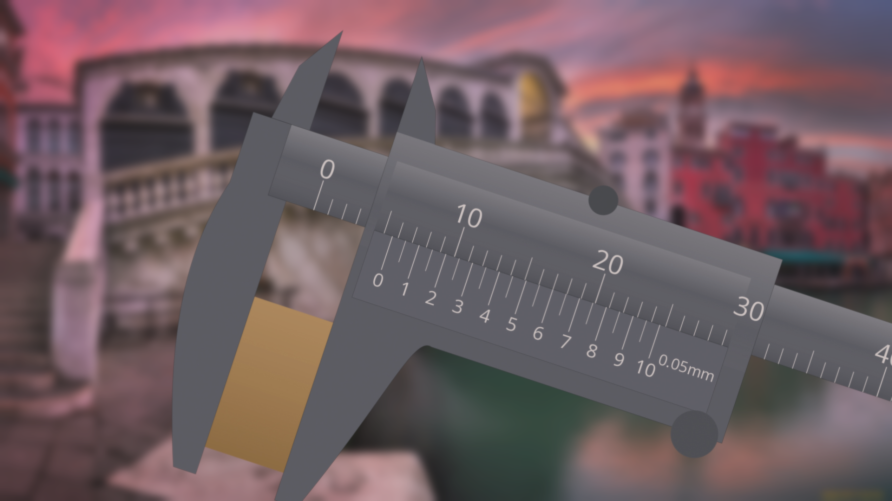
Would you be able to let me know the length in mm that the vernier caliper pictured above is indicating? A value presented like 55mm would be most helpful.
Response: 5.6mm
